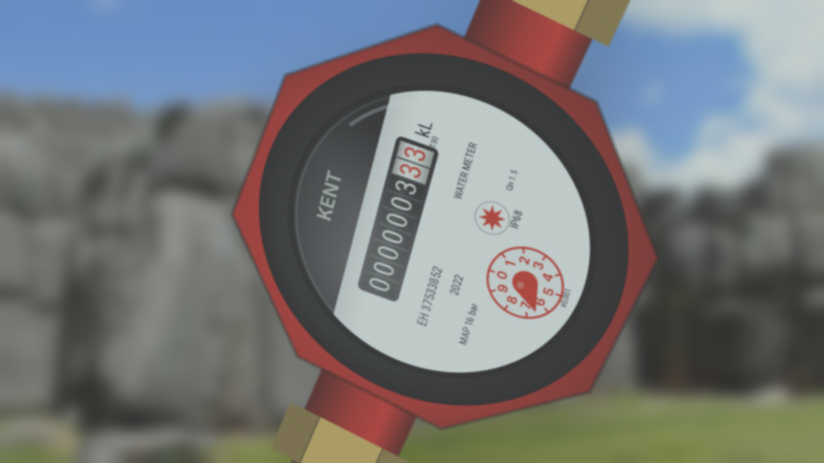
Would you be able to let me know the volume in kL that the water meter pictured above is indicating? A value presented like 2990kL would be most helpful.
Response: 3.336kL
